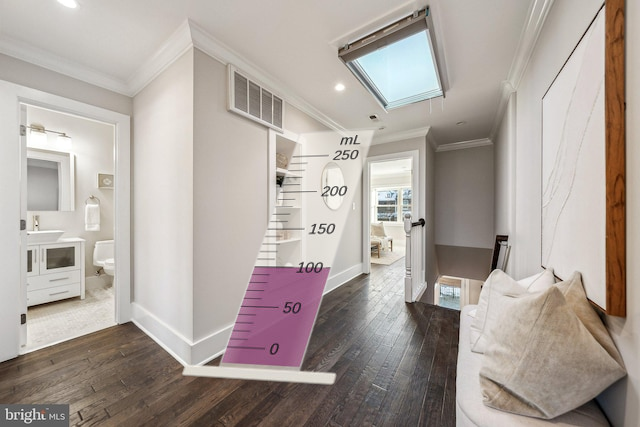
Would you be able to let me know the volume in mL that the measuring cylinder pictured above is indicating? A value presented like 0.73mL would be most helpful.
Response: 100mL
